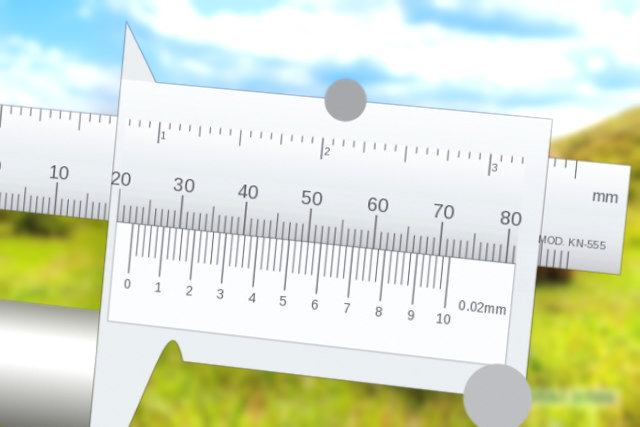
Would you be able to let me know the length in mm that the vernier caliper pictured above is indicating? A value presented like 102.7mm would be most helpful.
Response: 22.6mm
